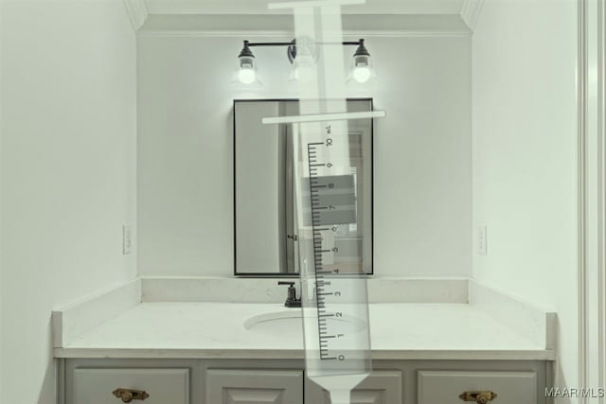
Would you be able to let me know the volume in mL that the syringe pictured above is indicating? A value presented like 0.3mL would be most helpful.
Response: 6.2mL
